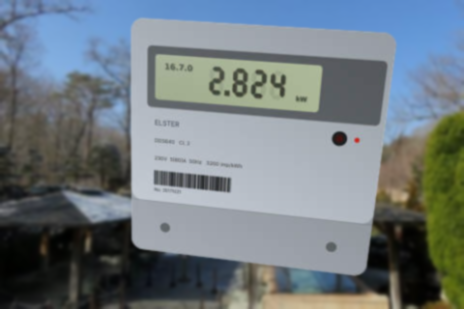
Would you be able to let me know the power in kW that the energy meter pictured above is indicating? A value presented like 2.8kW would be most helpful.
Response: 2.824kW
